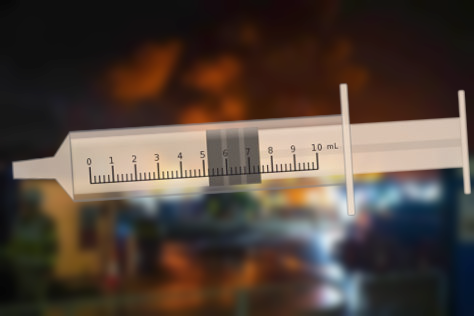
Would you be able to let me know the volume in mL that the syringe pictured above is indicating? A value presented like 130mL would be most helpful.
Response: 5.2mL
